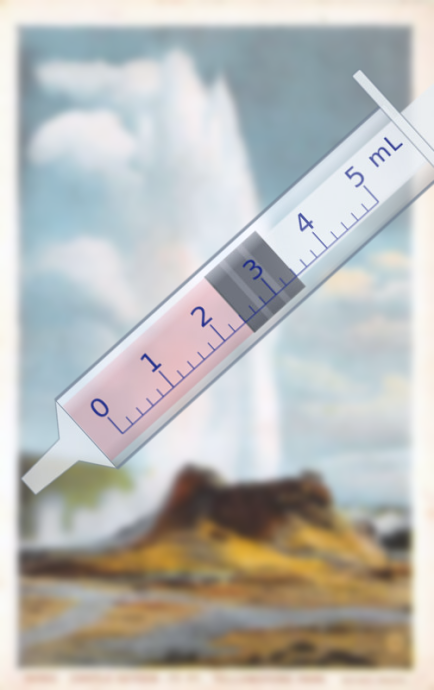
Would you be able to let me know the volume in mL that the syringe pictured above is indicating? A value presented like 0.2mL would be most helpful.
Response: 2.4mL
